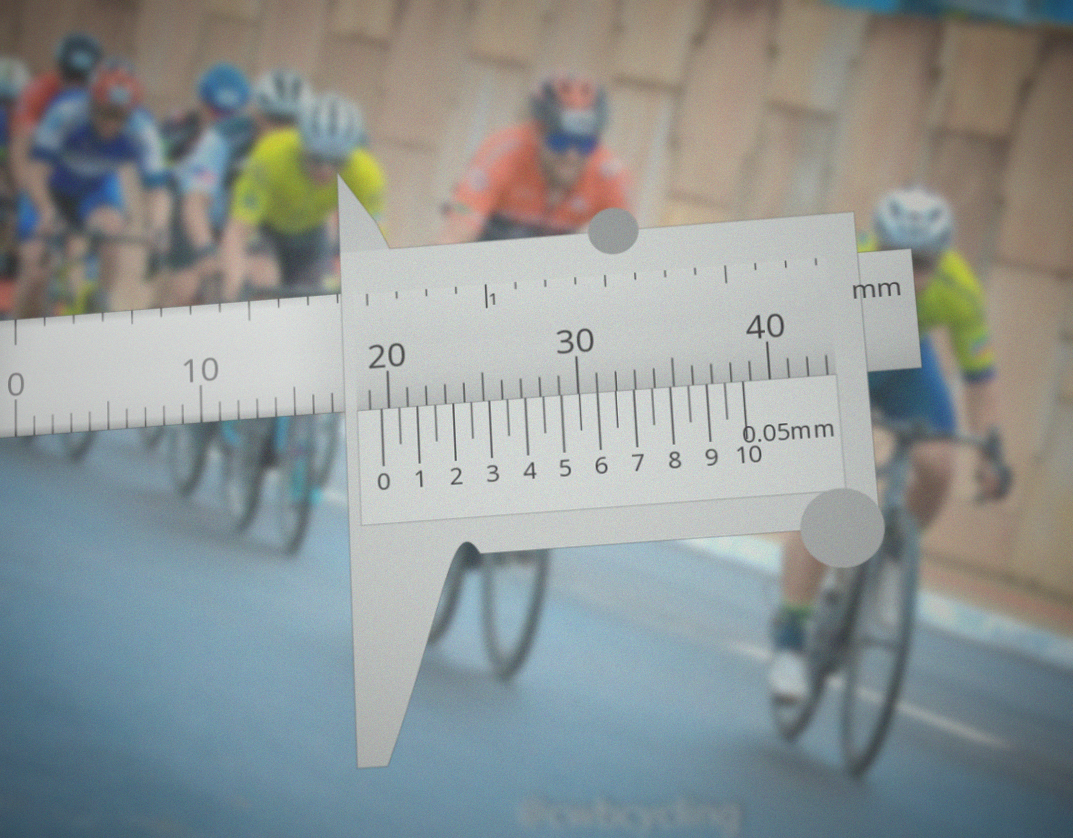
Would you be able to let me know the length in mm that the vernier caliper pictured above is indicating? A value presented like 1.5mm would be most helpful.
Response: 19.6mm
